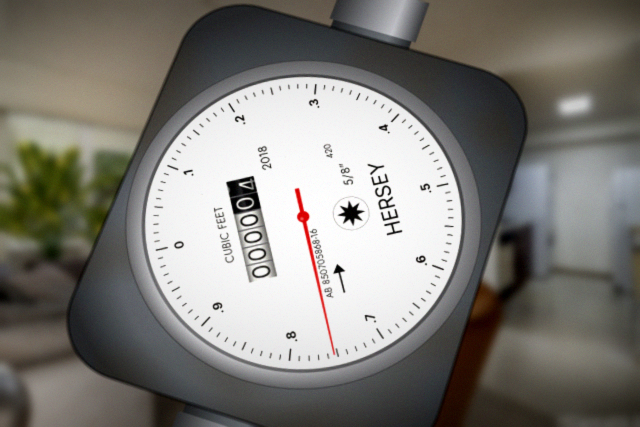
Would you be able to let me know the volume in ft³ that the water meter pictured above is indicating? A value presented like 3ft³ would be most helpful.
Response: 3.75ft³
